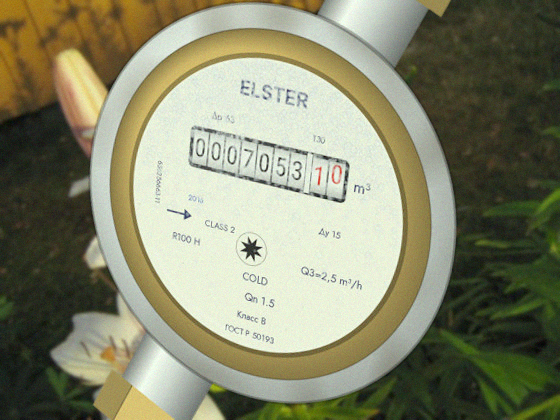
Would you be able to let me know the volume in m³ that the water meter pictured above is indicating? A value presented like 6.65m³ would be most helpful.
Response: 7053.10m³
